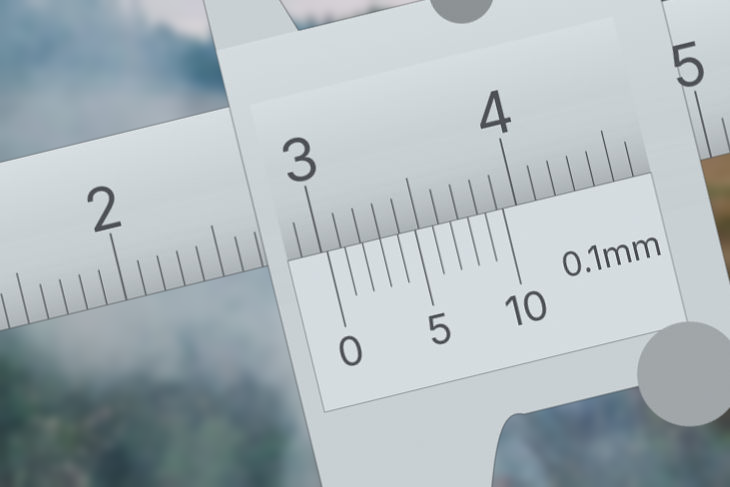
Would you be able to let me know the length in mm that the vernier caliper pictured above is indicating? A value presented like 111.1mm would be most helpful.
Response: 30.3mm
